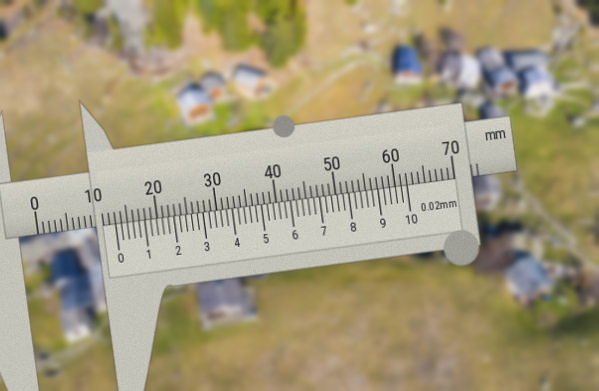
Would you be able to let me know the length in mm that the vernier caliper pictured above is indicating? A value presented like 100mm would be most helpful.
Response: 13.0mm
